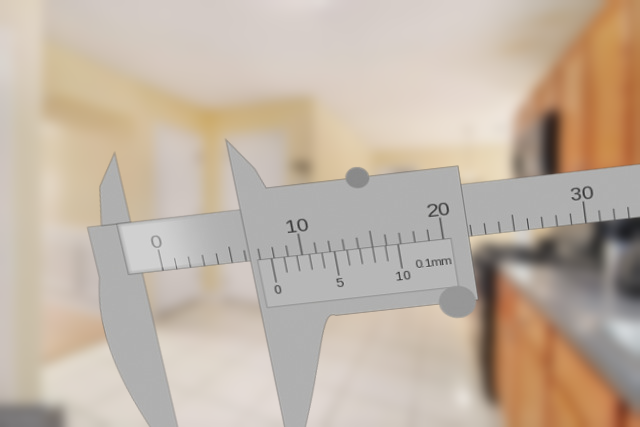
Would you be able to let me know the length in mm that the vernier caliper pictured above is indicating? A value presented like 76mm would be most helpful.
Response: 7.8mm
